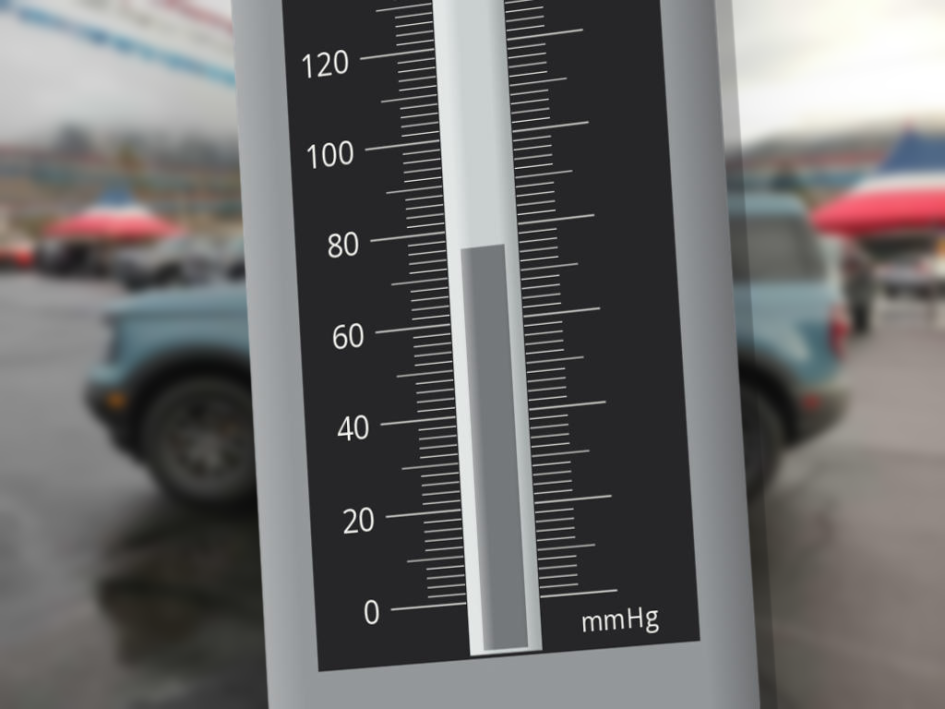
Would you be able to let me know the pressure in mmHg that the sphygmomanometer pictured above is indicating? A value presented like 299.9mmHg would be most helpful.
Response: 76mmHg
